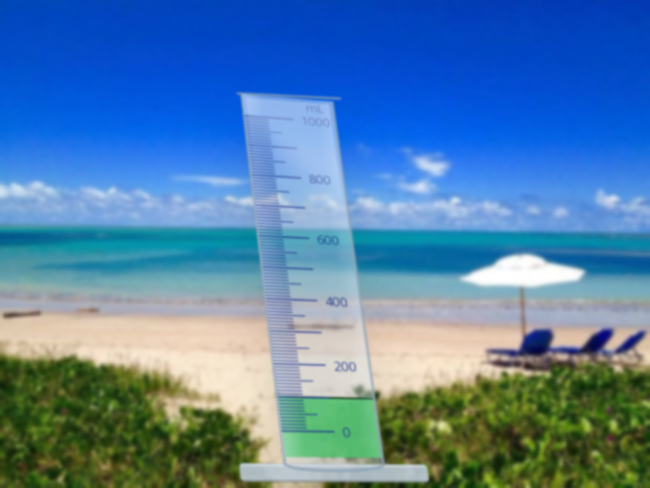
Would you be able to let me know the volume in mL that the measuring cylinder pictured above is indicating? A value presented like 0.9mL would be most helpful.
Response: 100mL
